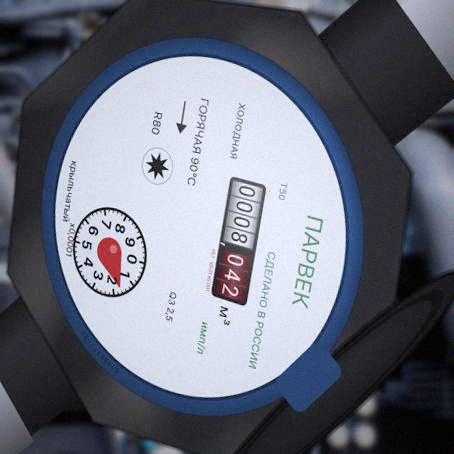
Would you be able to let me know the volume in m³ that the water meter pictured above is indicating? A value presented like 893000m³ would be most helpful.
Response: 8.0421m³
